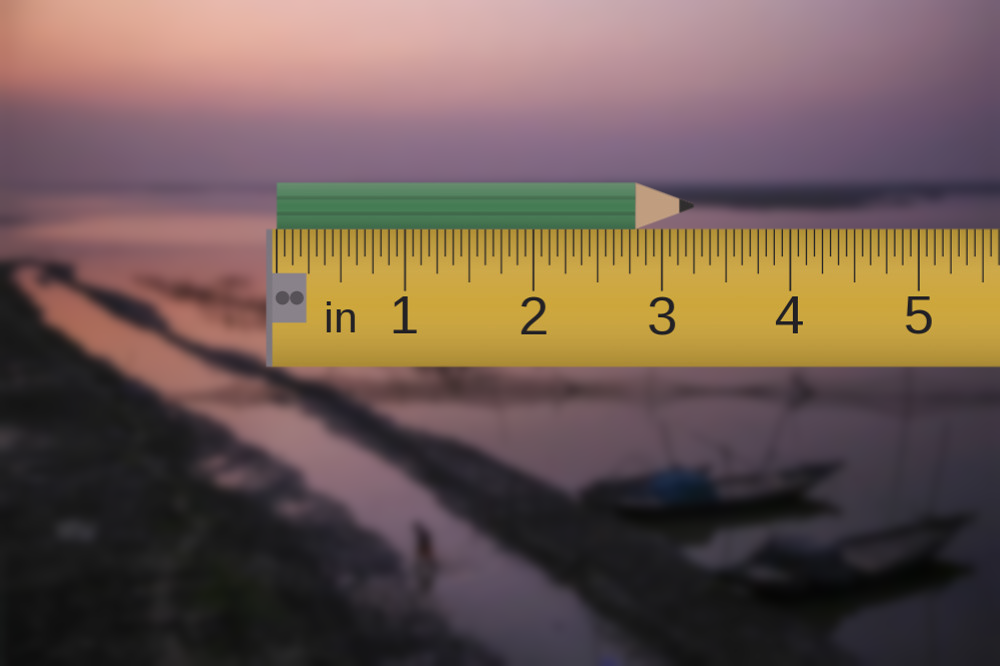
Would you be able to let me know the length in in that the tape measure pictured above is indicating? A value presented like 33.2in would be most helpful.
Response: 3.25in
